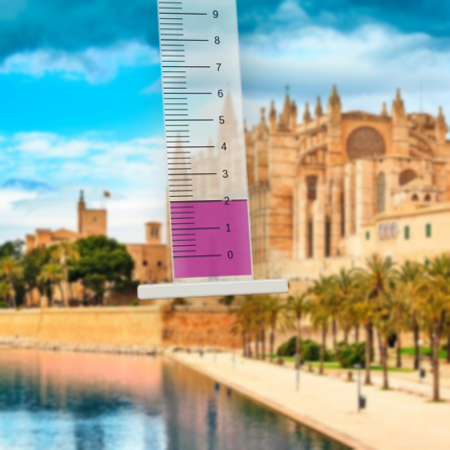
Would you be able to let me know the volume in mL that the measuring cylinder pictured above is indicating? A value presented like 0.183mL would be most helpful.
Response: 2mL
